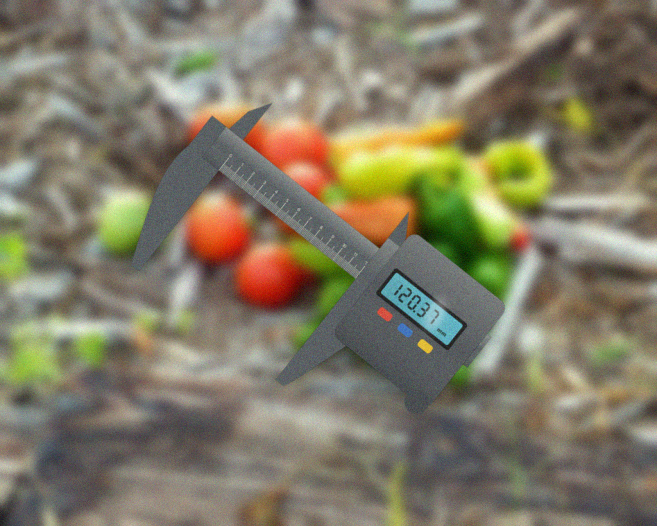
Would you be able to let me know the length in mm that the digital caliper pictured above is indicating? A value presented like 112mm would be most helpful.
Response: 120.37mm
